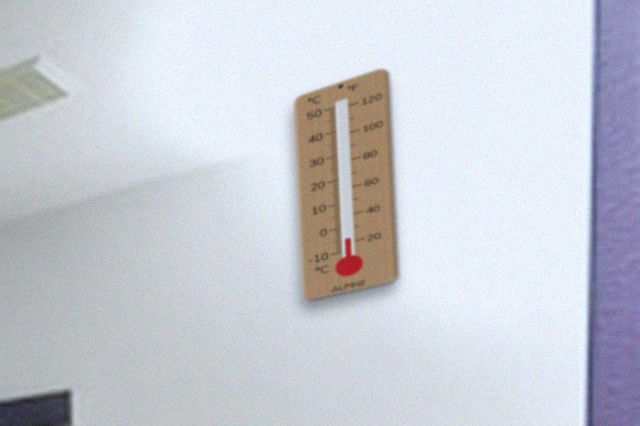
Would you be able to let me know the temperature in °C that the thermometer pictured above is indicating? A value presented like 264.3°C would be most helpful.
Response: -5°C
